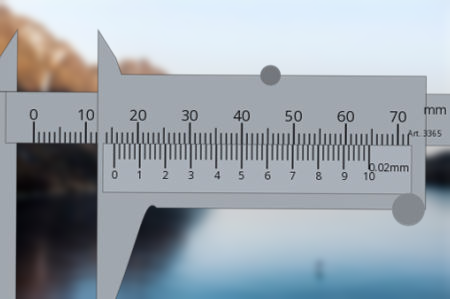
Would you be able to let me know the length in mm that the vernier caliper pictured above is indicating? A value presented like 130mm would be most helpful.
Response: 15.5mm
